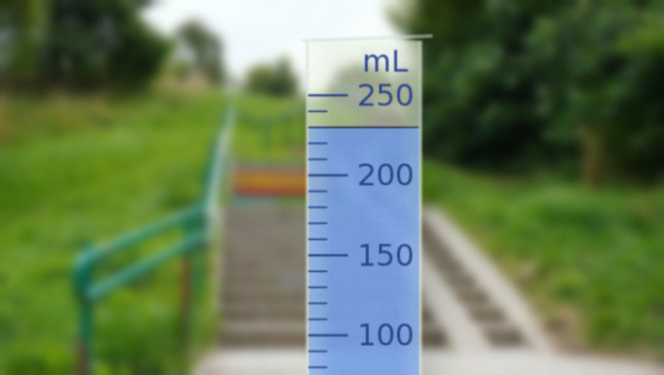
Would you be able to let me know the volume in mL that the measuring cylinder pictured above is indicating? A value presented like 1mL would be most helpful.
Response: 230mL
